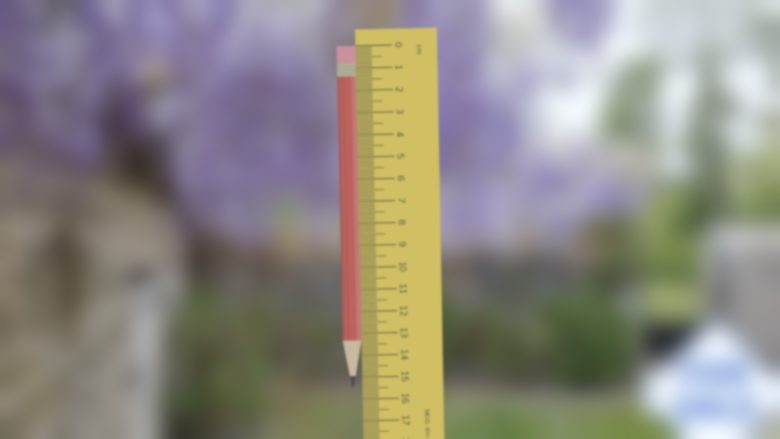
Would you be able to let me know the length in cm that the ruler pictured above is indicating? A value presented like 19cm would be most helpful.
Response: 15.5cm
